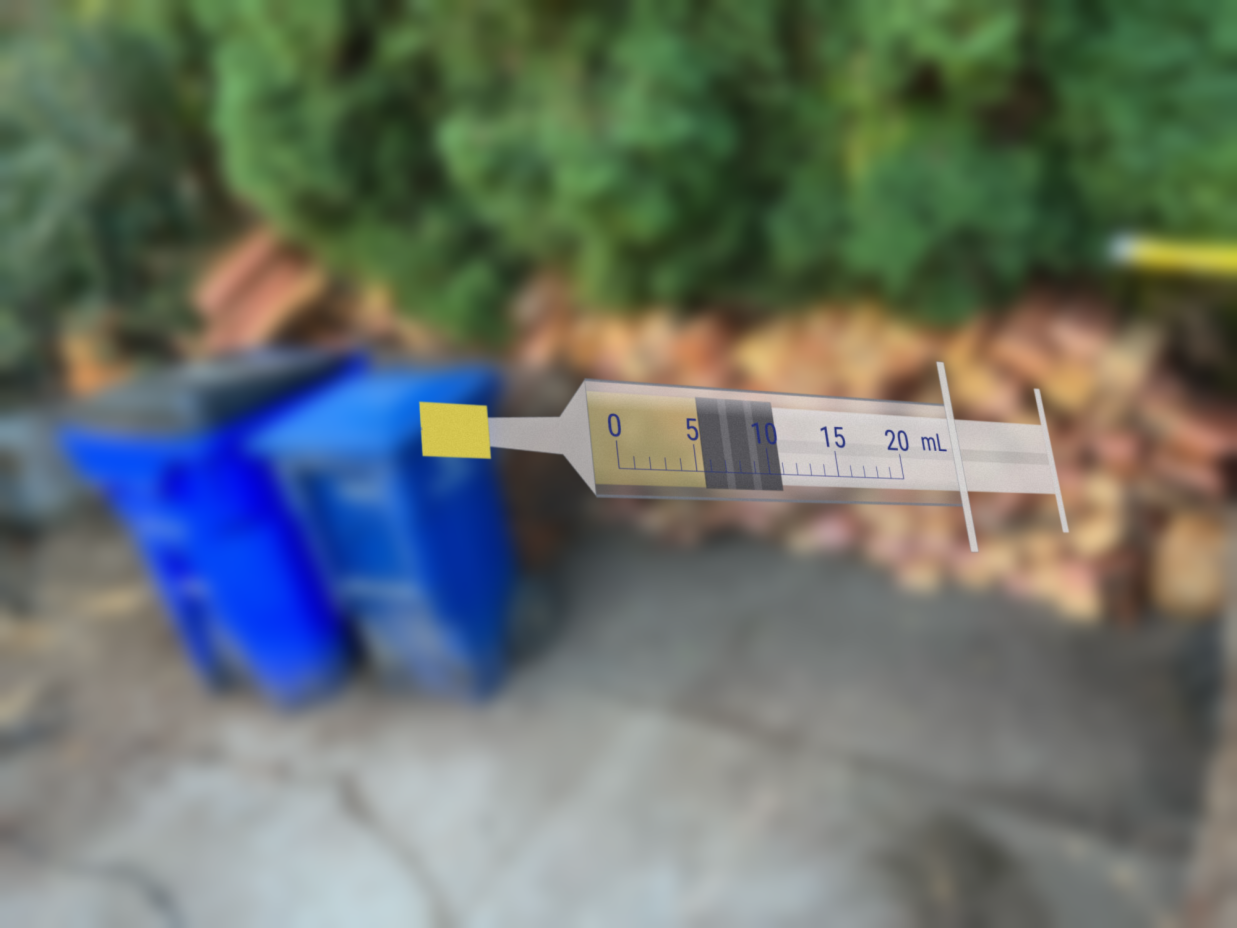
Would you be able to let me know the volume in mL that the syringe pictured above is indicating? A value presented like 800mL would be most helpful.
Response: 5.5mL
